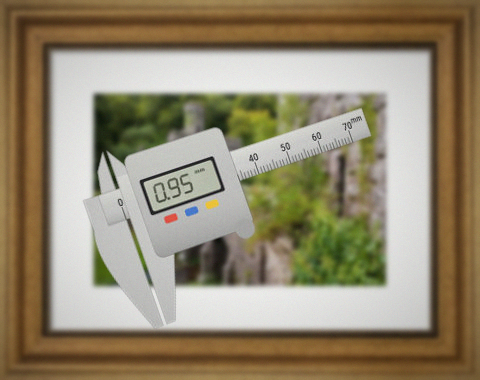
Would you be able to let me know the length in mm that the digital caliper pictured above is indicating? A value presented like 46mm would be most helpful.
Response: 0.95mm
